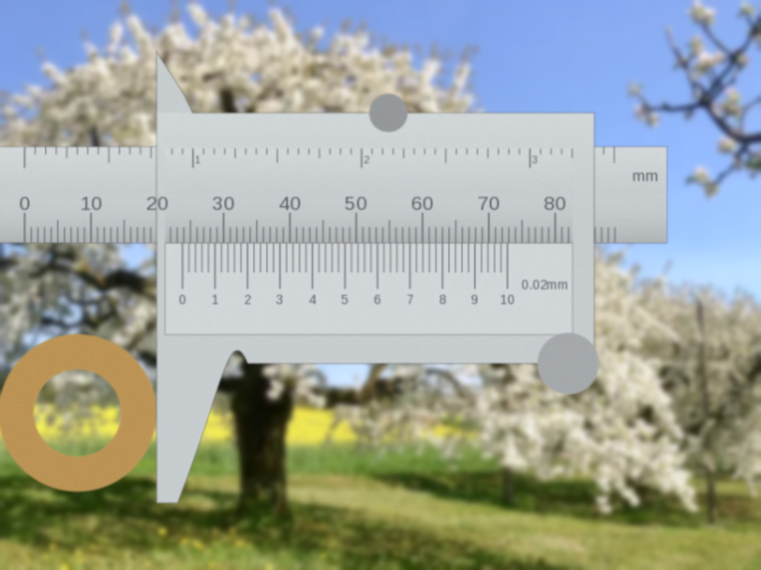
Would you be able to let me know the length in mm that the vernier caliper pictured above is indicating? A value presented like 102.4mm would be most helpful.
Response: 23.8mm
